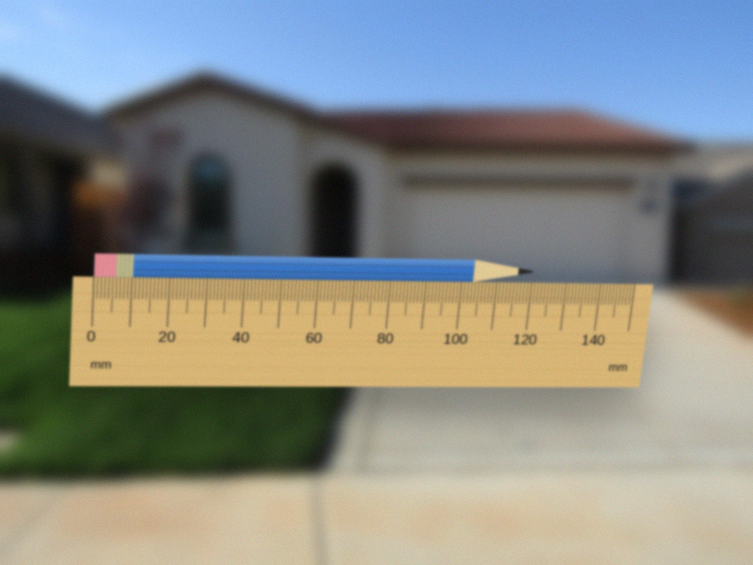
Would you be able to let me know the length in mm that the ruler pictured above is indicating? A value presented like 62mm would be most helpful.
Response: 120mm
